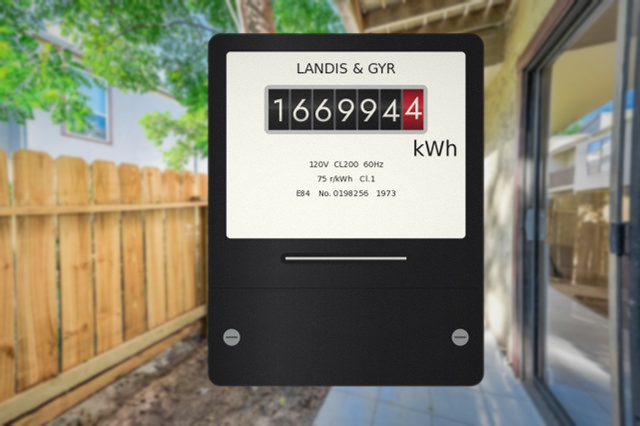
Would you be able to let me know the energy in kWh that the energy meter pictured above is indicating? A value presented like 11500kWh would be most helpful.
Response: 166994.4kWh
